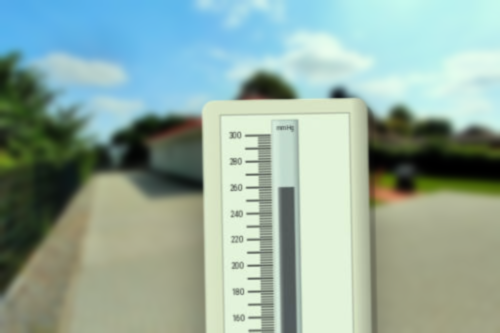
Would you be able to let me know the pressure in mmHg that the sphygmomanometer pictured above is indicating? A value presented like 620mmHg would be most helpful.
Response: 260mmHg
